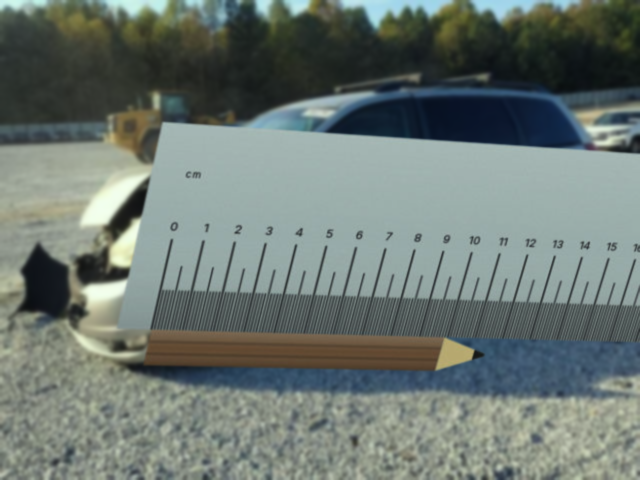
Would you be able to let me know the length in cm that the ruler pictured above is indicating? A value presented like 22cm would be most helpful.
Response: 11.5cm
